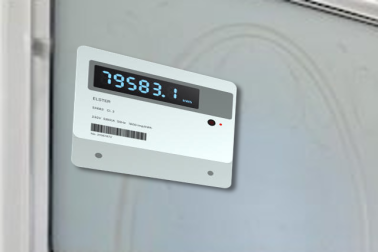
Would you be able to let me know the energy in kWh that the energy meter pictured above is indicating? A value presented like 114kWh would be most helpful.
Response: 79583.1kWh
